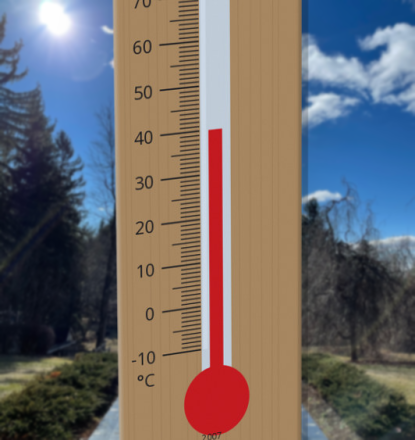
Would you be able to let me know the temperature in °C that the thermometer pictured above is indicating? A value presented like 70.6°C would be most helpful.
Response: 40°C
